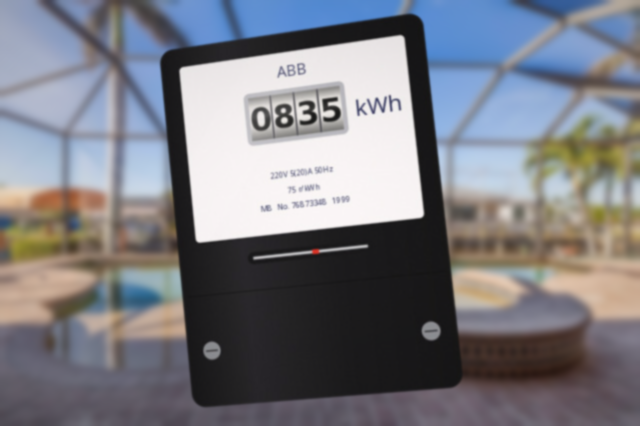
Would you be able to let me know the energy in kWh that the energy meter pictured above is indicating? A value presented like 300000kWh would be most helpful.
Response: 835kWh
